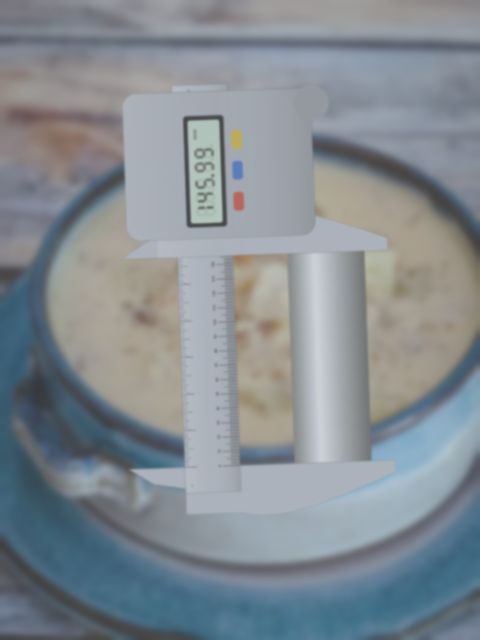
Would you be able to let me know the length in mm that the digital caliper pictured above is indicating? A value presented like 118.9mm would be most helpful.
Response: 145.99mm
